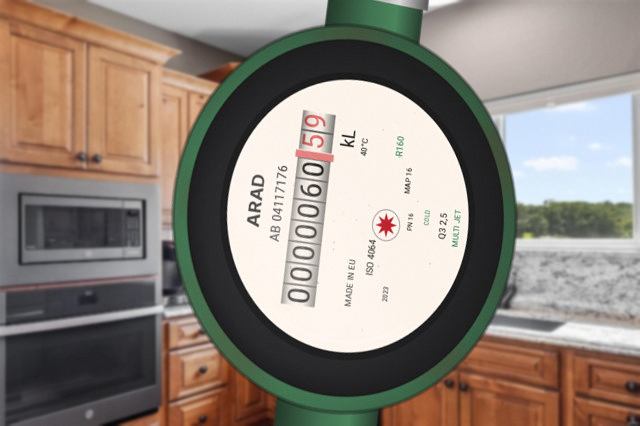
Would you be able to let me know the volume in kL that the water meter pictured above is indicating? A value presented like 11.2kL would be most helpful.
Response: 60.59kL
